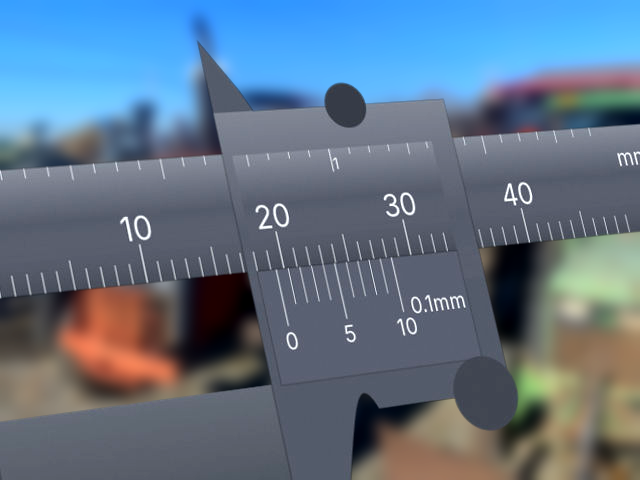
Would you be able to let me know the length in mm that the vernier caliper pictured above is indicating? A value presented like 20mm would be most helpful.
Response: 19.4mm
